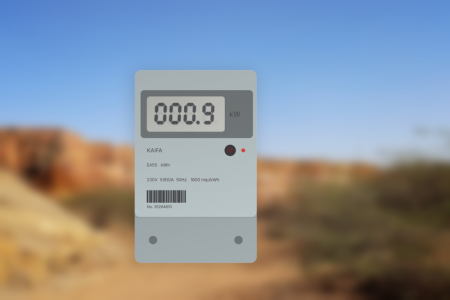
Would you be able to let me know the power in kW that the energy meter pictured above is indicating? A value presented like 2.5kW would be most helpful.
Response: 0.9kW
